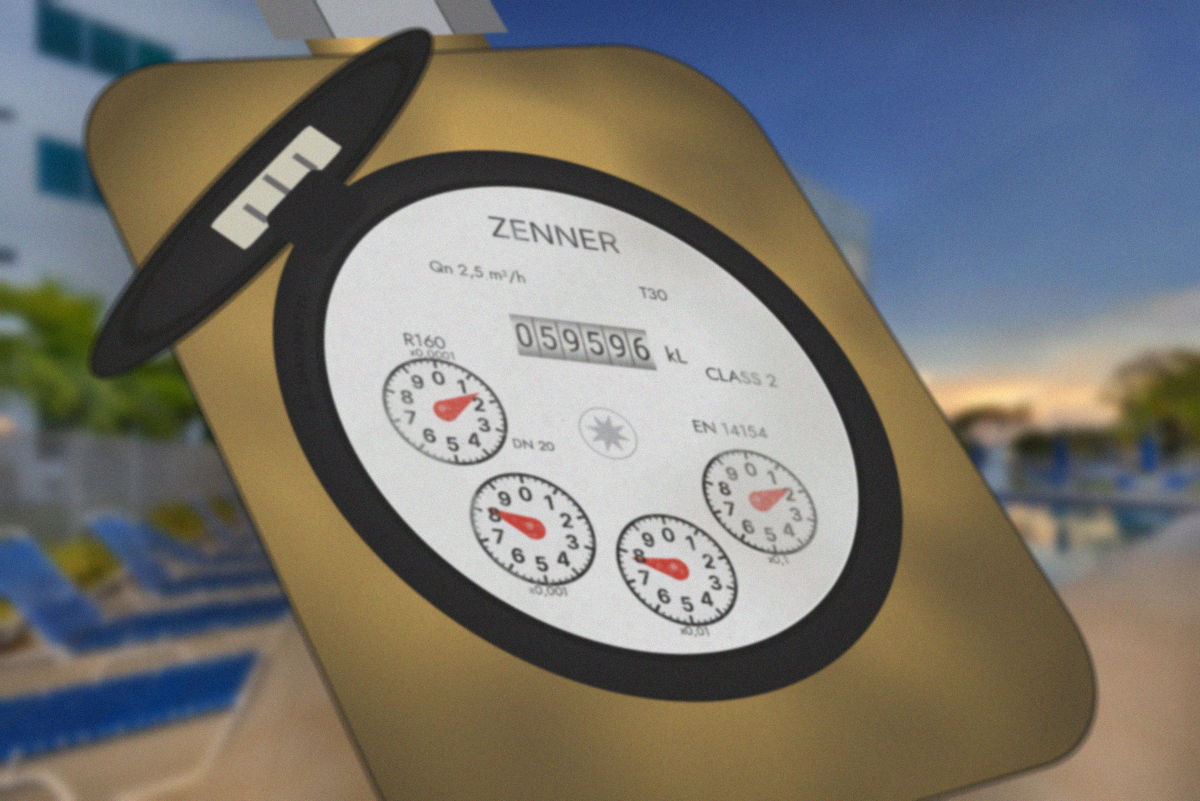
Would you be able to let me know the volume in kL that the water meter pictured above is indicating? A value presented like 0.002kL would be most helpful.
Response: 59596.1781kL
